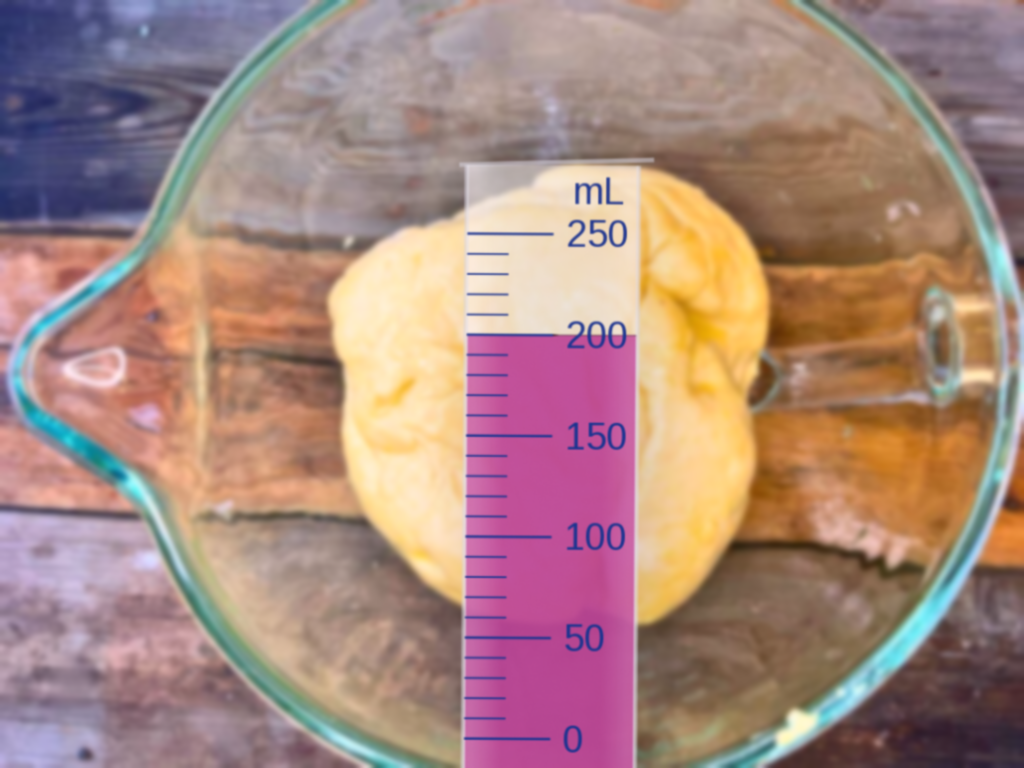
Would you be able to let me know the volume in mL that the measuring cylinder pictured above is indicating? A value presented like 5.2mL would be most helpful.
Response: 200mL
